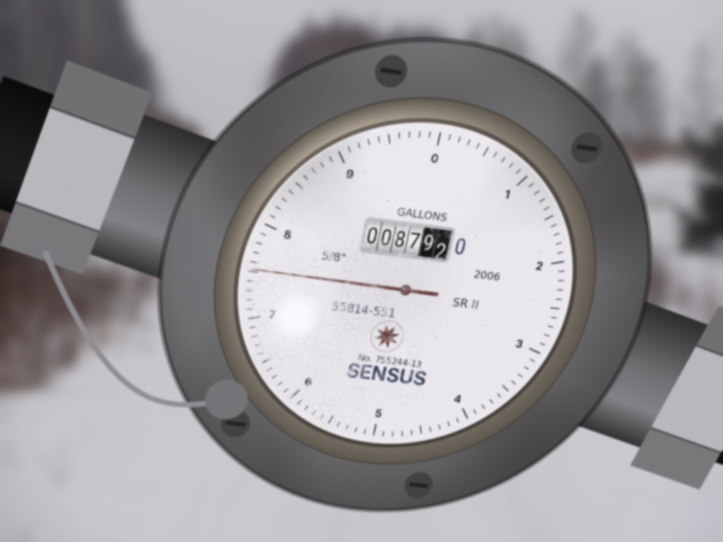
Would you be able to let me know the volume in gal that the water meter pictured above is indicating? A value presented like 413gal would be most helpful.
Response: 87917.5gal
